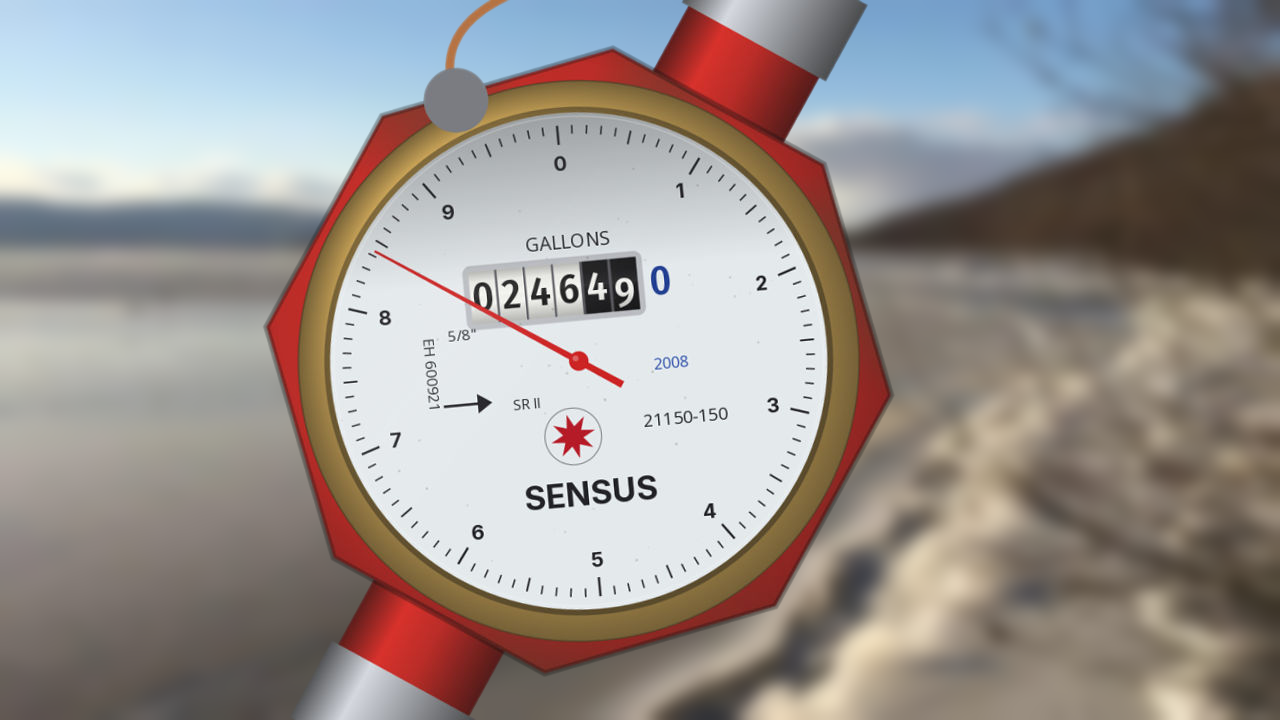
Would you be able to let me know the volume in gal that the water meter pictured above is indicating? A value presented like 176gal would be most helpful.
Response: 246488.4gal
